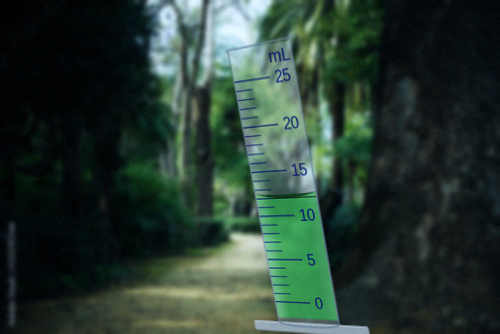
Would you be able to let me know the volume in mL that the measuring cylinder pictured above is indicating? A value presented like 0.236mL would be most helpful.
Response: 12mL
